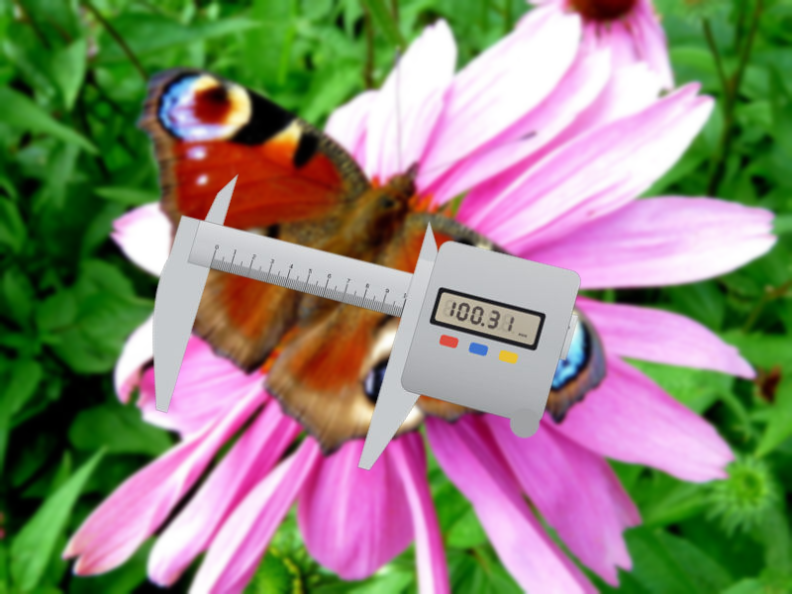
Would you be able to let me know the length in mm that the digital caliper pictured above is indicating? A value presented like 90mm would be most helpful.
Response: 100.31mm
